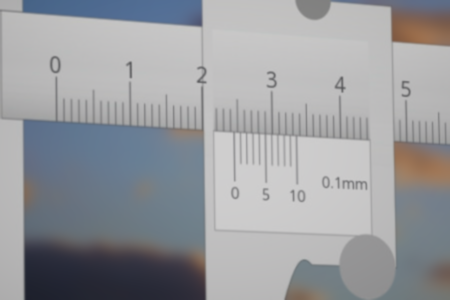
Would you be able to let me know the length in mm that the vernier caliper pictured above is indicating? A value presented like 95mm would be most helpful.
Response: 24.5mm
